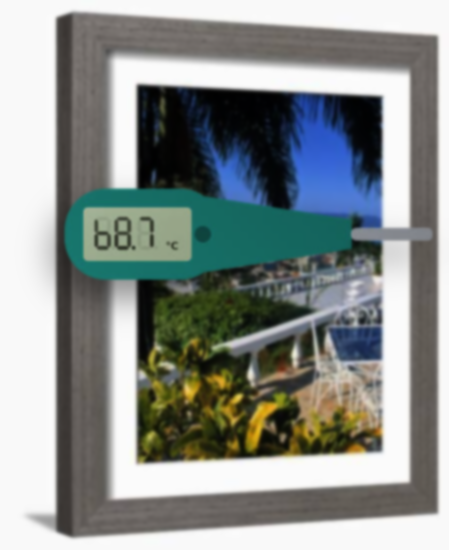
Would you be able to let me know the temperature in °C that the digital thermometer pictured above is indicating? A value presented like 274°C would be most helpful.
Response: 68.7°C
